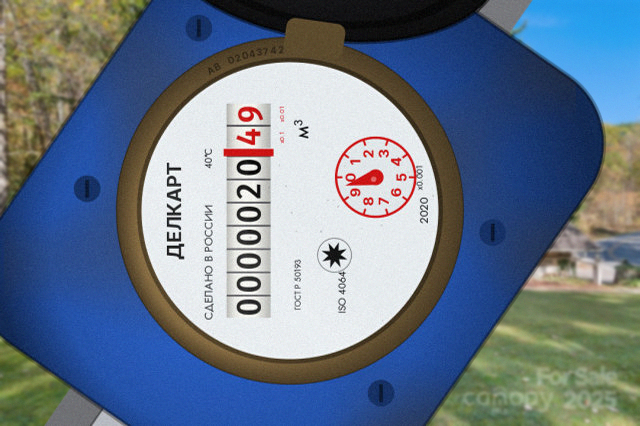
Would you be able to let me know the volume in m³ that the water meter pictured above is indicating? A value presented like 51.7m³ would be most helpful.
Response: 20.489m³
